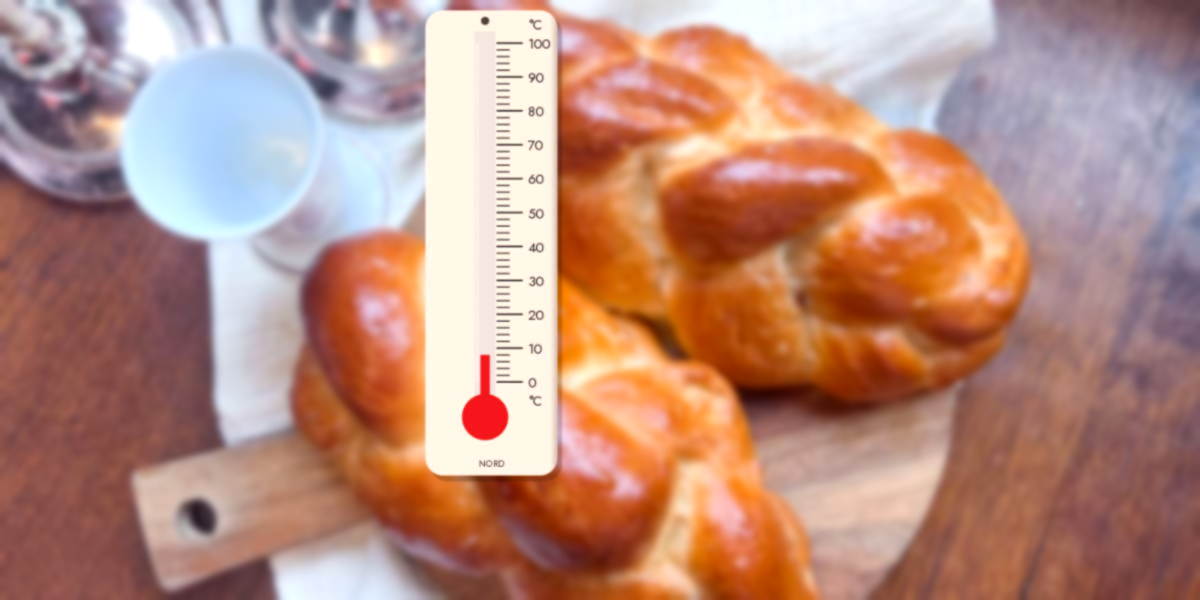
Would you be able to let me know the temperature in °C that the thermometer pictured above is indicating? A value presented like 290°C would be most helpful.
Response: 8°C
